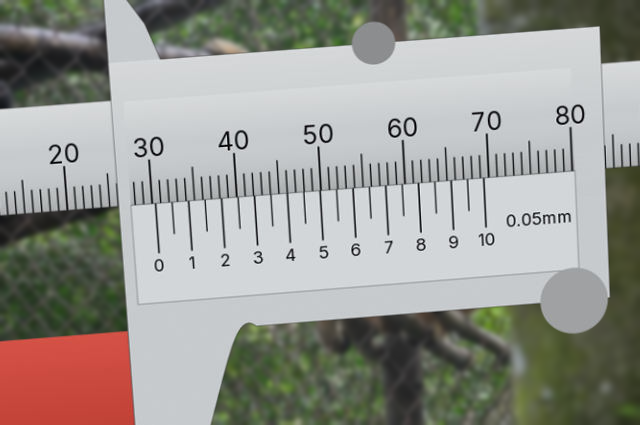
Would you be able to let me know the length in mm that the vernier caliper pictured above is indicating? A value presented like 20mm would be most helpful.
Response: 30.4mm
